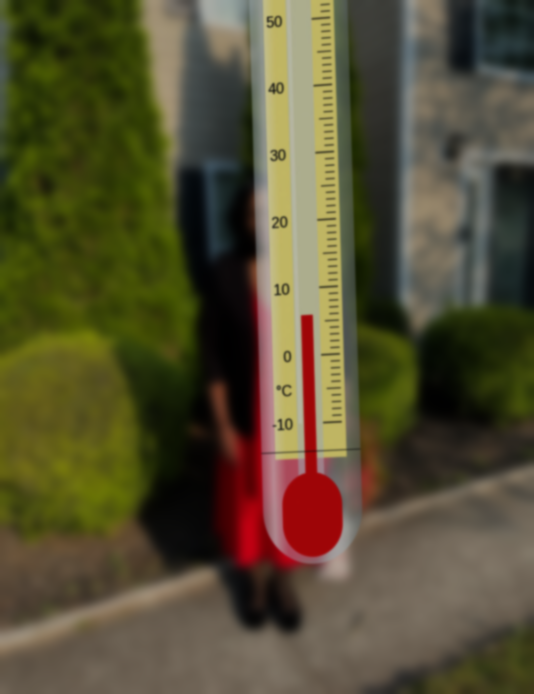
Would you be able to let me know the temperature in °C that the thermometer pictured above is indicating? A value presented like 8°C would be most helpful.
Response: 6°C
